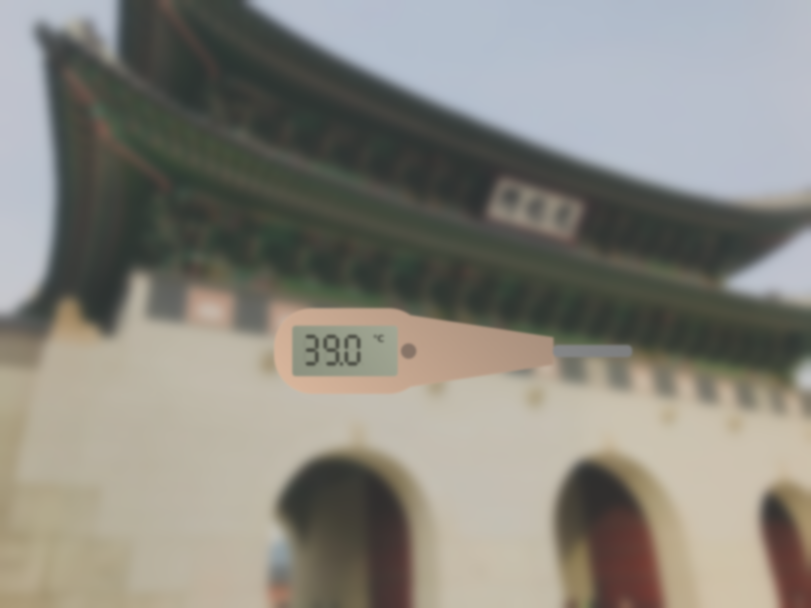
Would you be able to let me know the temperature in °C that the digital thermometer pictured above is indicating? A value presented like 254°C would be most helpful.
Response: 39.0°C
